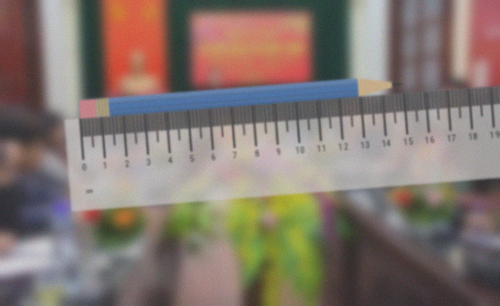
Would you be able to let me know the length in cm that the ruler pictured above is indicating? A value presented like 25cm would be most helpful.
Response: 15cm
